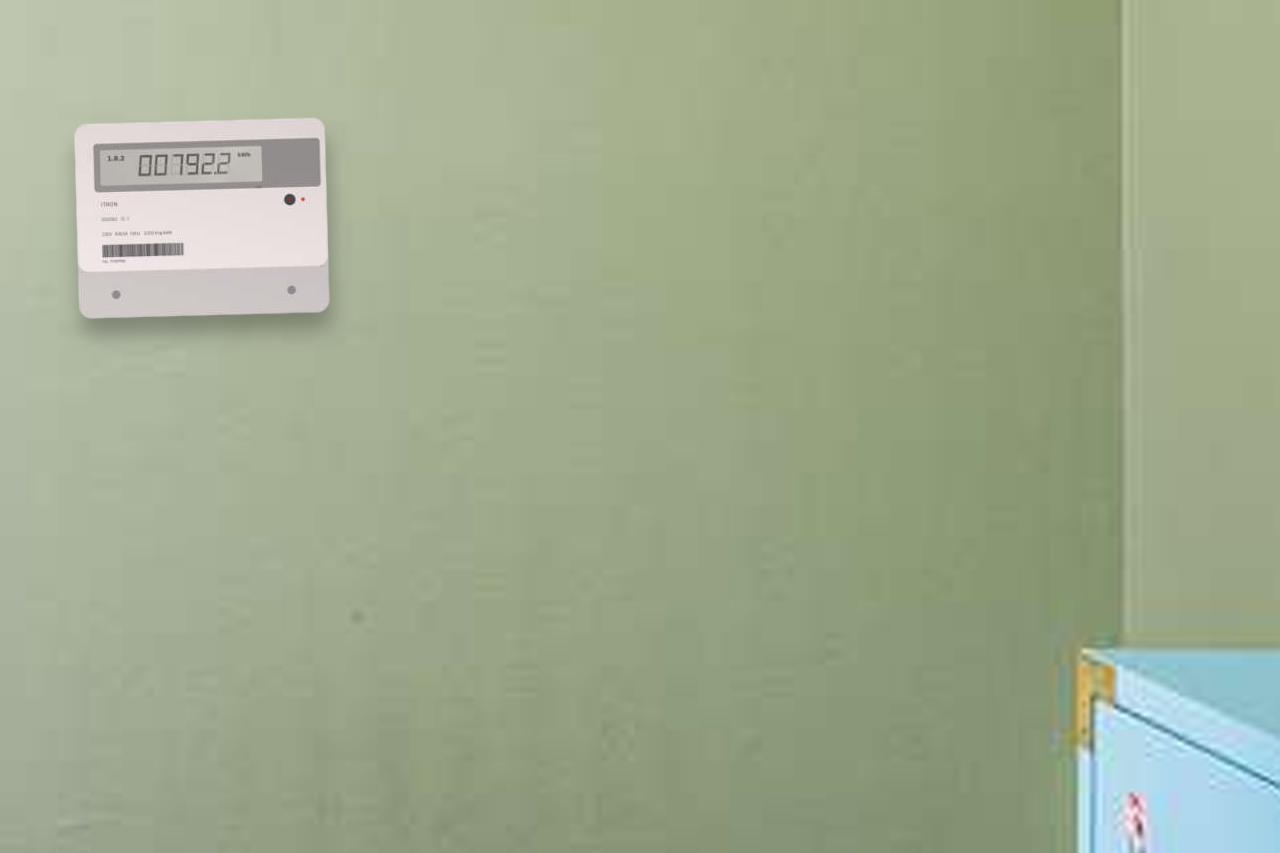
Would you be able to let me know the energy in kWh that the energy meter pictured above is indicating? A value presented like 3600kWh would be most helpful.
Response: 792.2kWh
